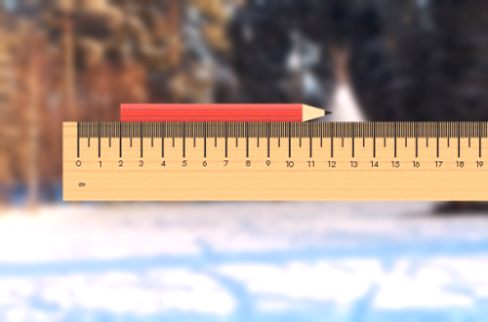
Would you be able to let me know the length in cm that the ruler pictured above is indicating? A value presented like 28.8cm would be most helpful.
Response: 10cm
